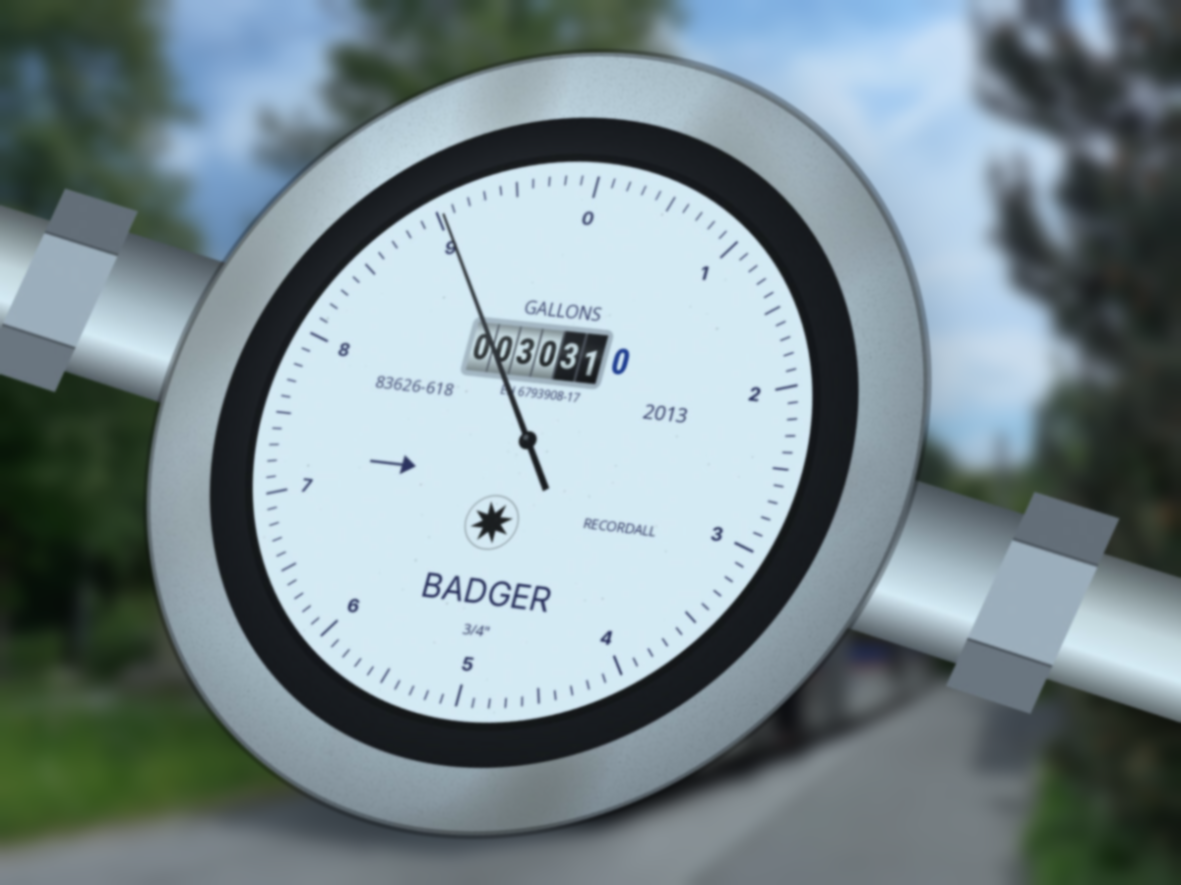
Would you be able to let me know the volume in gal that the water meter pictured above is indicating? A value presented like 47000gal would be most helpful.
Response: 30309.0gal
